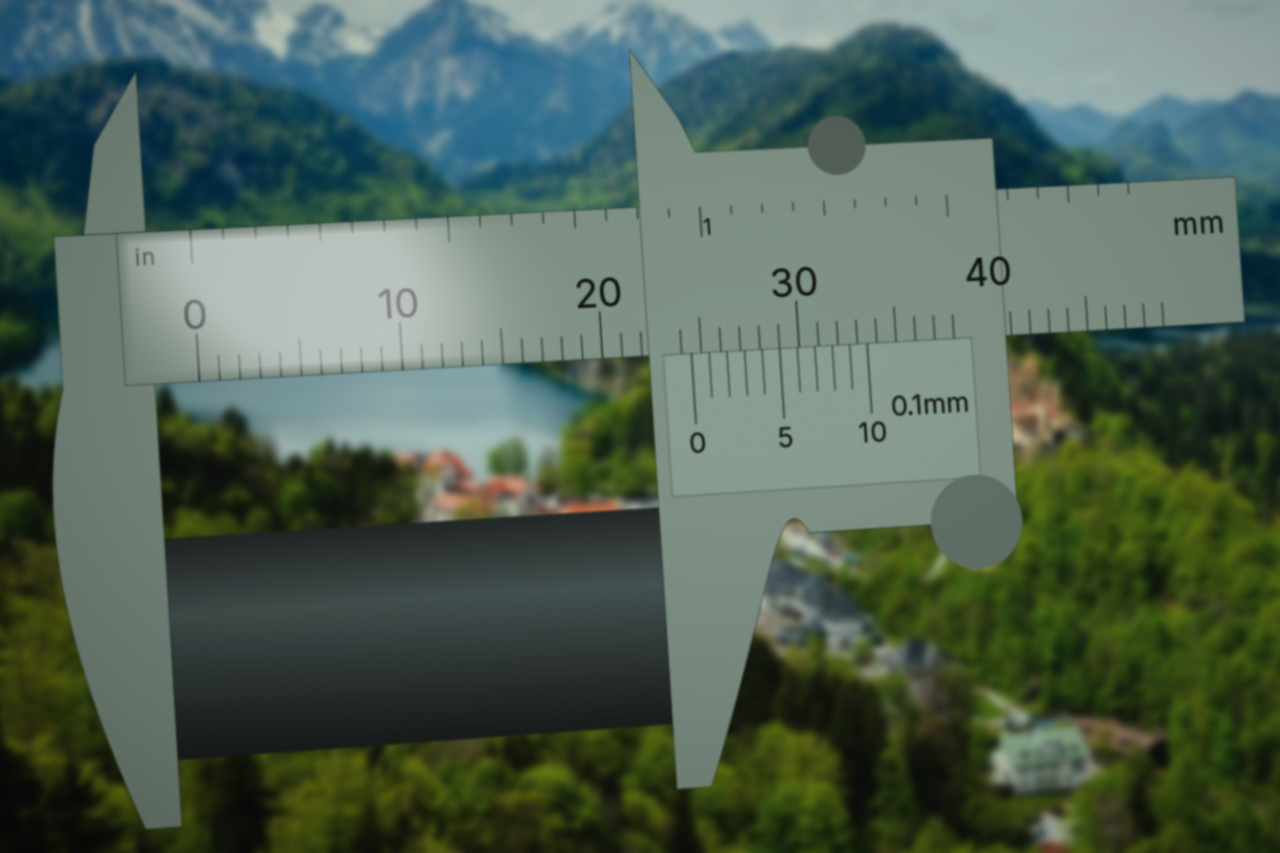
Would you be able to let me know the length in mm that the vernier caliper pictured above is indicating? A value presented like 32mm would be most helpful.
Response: 24.5mm
